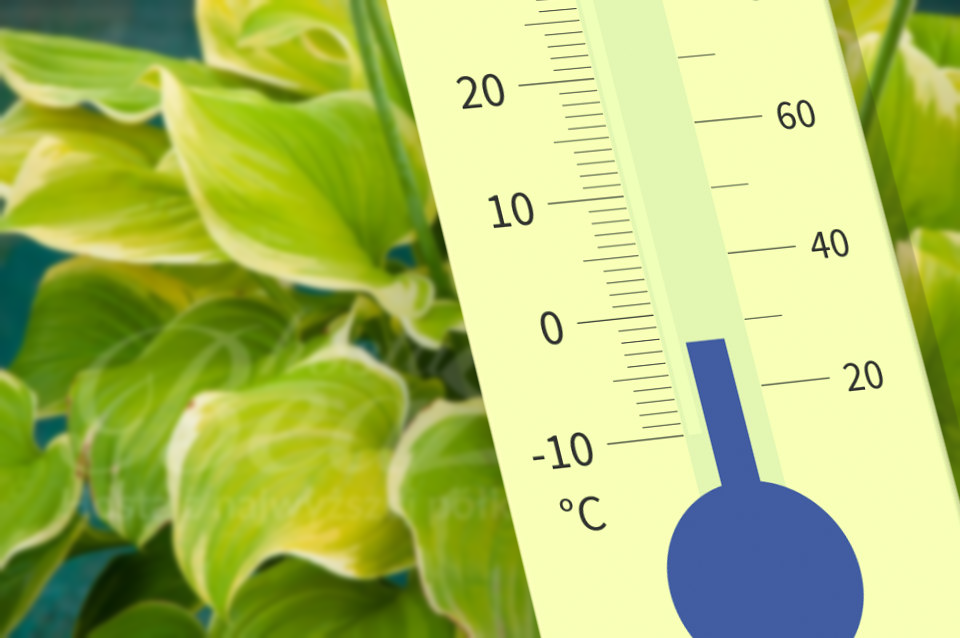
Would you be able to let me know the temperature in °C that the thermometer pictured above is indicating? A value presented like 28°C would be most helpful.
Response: -2.5°C
